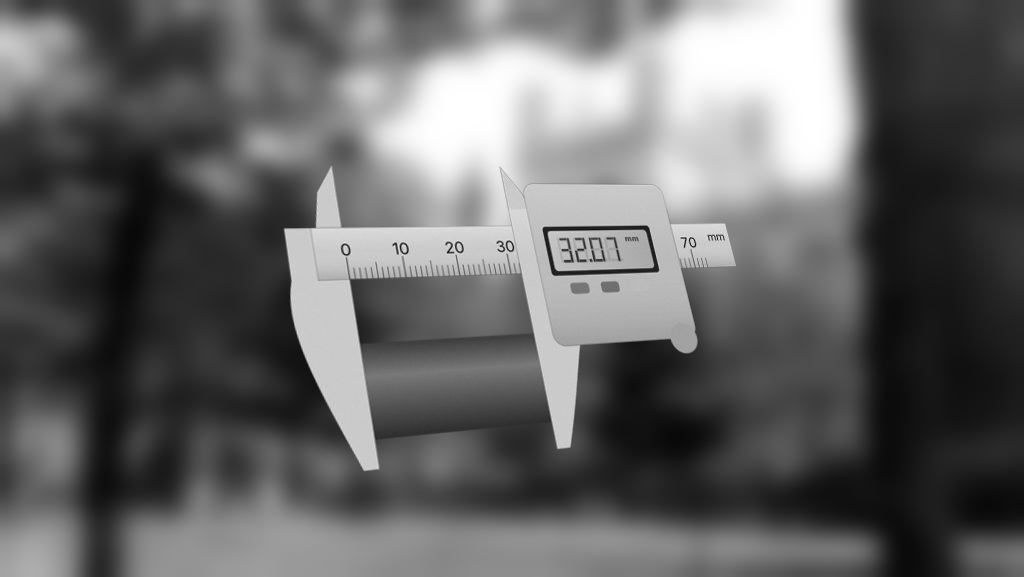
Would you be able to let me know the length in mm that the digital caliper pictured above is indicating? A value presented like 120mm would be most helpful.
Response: 32.07mm
